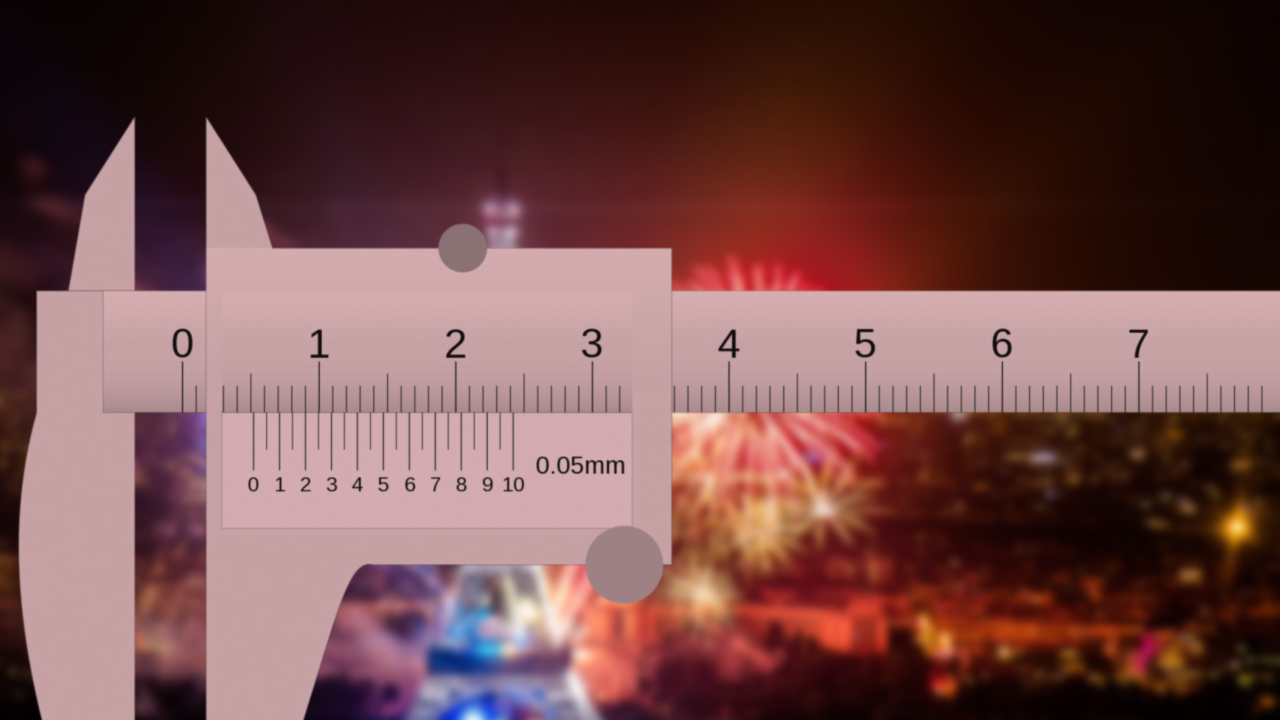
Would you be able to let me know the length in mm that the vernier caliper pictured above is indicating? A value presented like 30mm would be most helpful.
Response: 5.2mm
